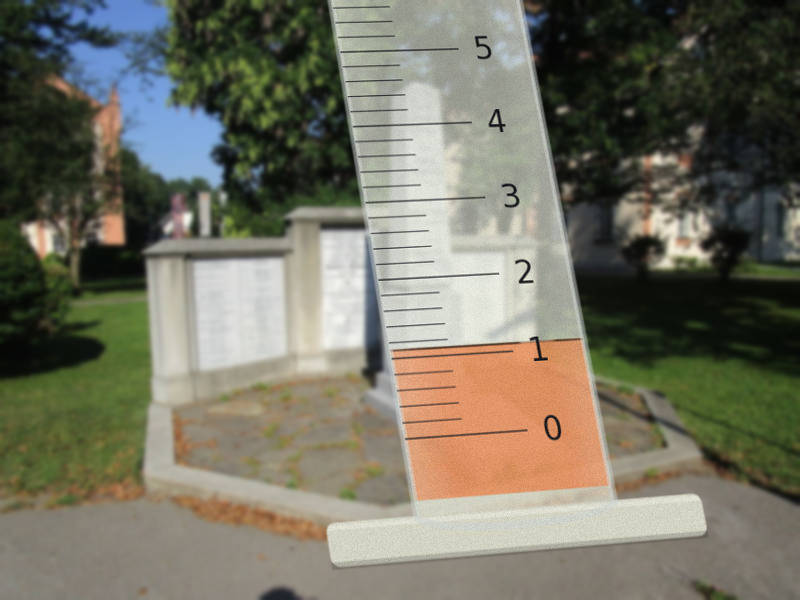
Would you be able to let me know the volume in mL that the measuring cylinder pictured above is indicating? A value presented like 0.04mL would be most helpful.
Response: 1.1mL
